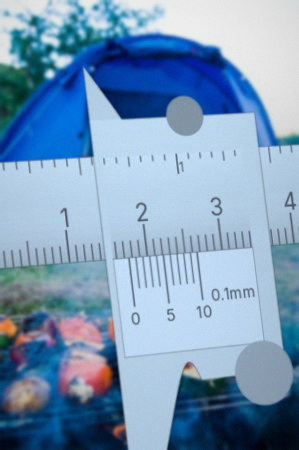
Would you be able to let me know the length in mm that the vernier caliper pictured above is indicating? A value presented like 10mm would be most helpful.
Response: 17.6mm
